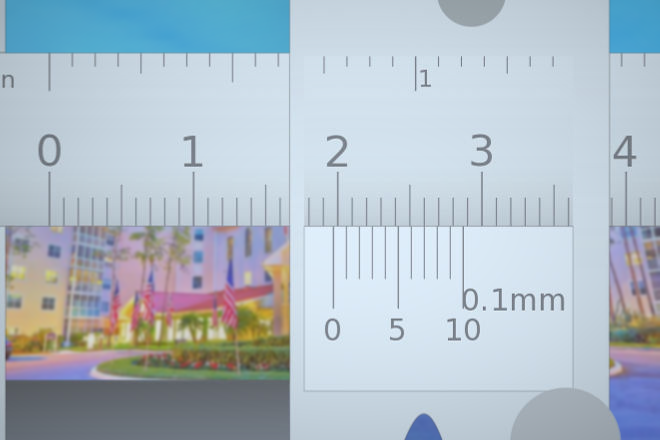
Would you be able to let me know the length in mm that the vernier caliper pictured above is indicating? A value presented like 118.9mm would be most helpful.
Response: 19.7mm
